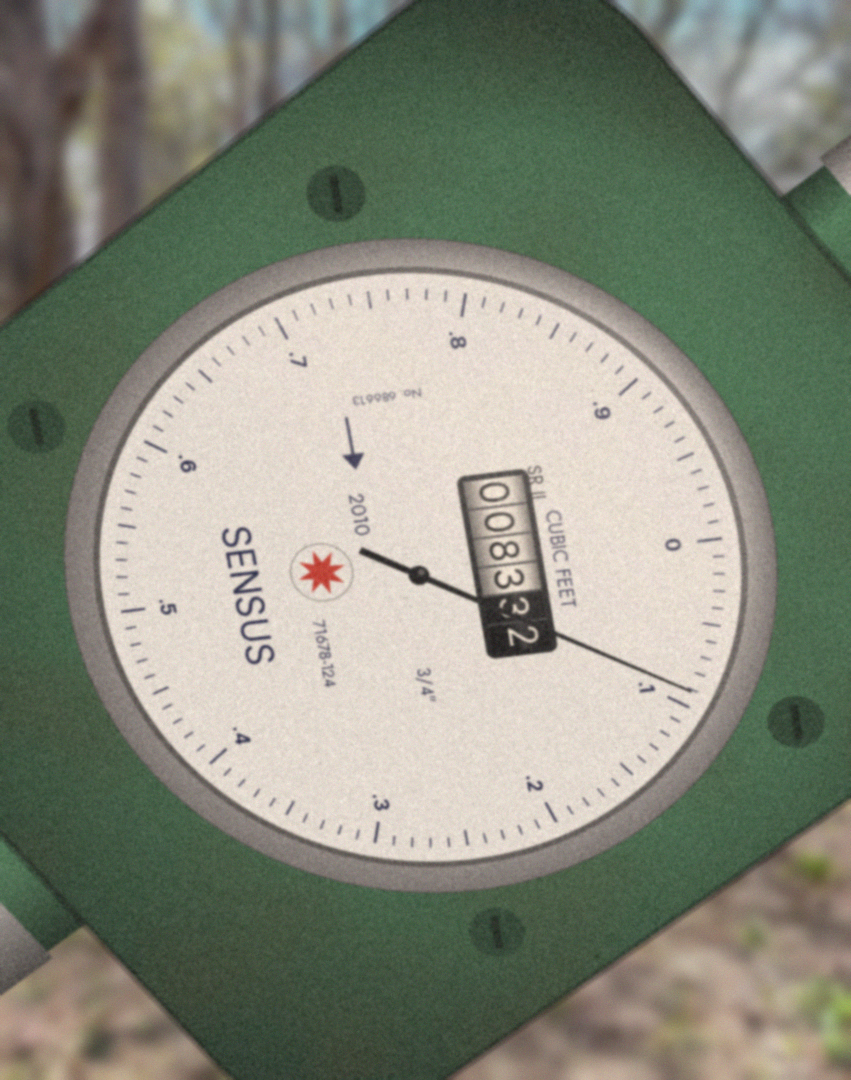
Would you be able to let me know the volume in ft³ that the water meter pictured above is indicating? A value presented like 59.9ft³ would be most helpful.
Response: 8332.09ft³
